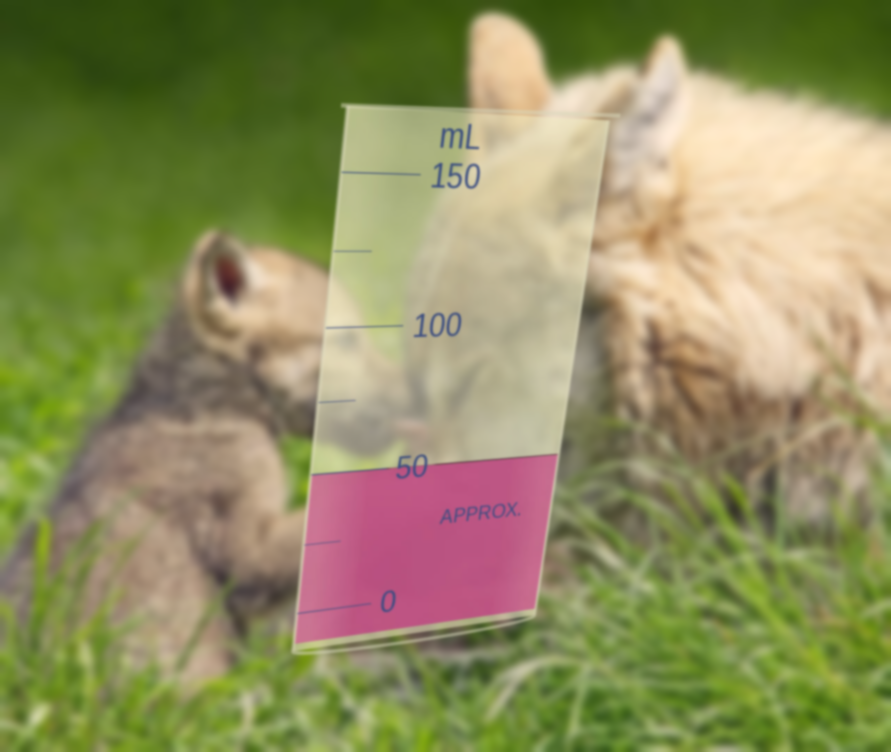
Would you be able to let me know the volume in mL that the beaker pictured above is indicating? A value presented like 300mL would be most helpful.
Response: 50mL
